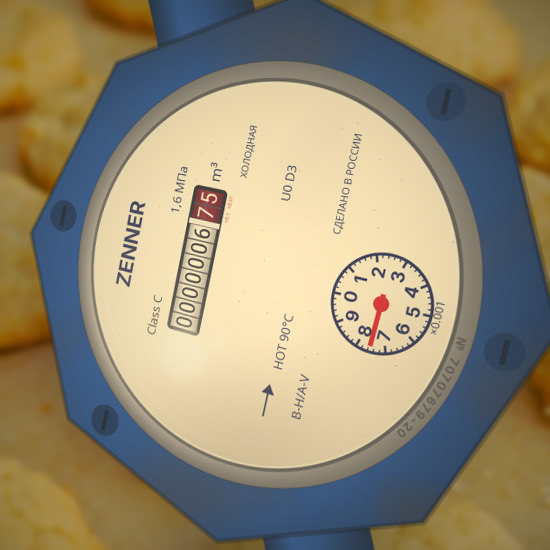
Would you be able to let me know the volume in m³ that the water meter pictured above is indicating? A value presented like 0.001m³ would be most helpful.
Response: 6.757m³
